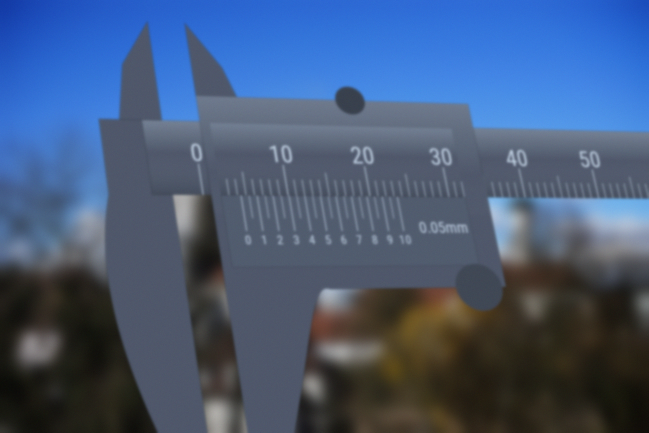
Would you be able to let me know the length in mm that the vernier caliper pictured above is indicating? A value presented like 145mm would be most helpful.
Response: 4.4mm
